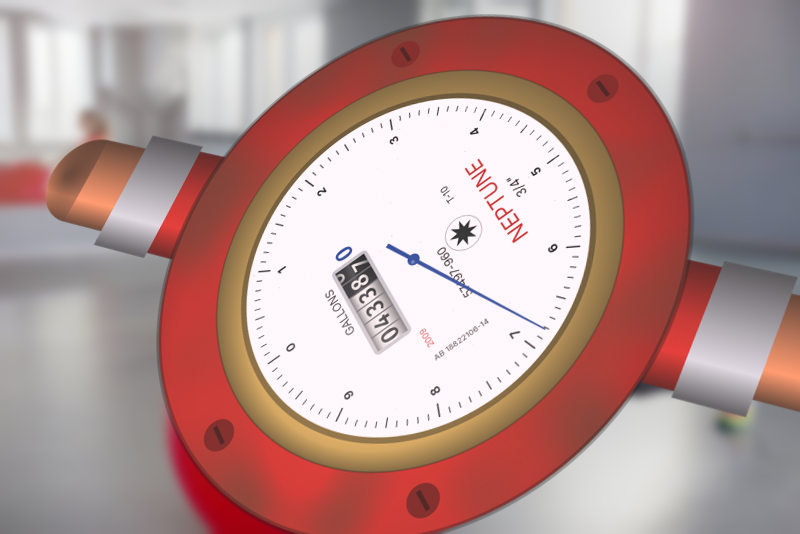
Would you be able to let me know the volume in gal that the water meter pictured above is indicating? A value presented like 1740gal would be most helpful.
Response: 433866.8gal
